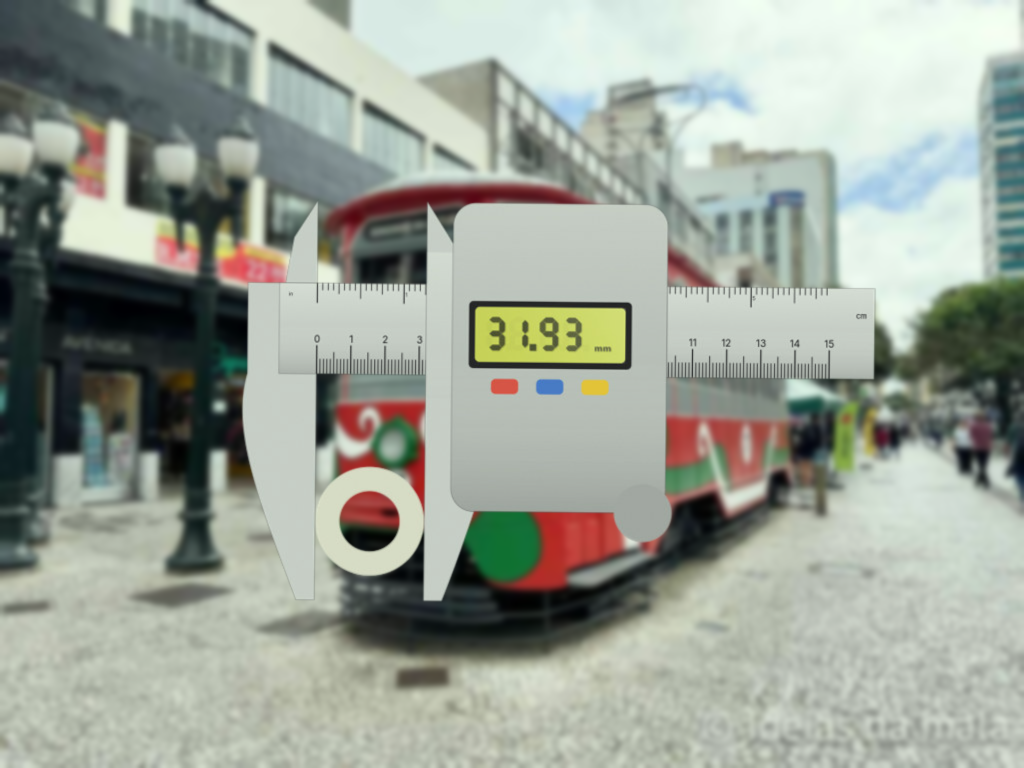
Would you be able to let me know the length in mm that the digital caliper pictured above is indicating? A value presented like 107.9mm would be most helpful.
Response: 31.93mm
